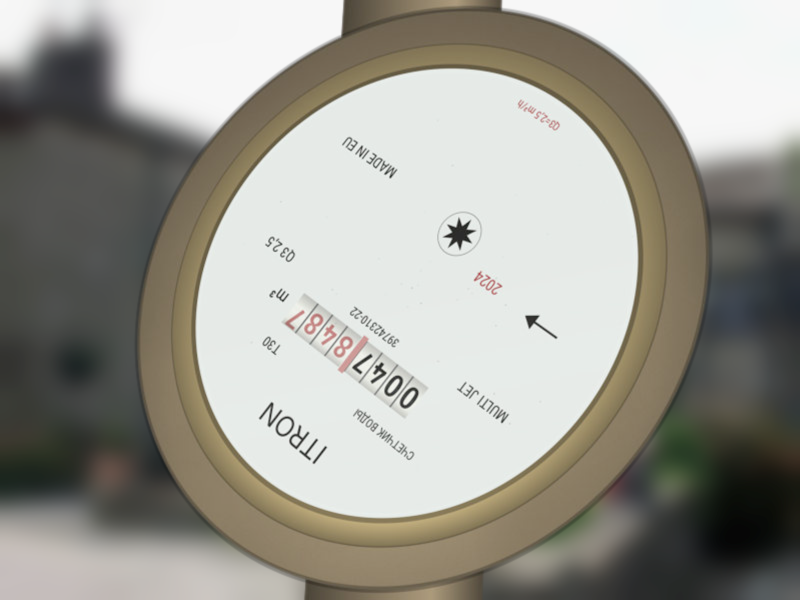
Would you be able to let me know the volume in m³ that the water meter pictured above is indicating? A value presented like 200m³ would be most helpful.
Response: 47.8487m³
